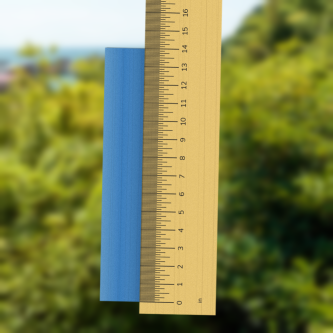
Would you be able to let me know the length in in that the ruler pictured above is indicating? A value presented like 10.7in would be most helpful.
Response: 14in
